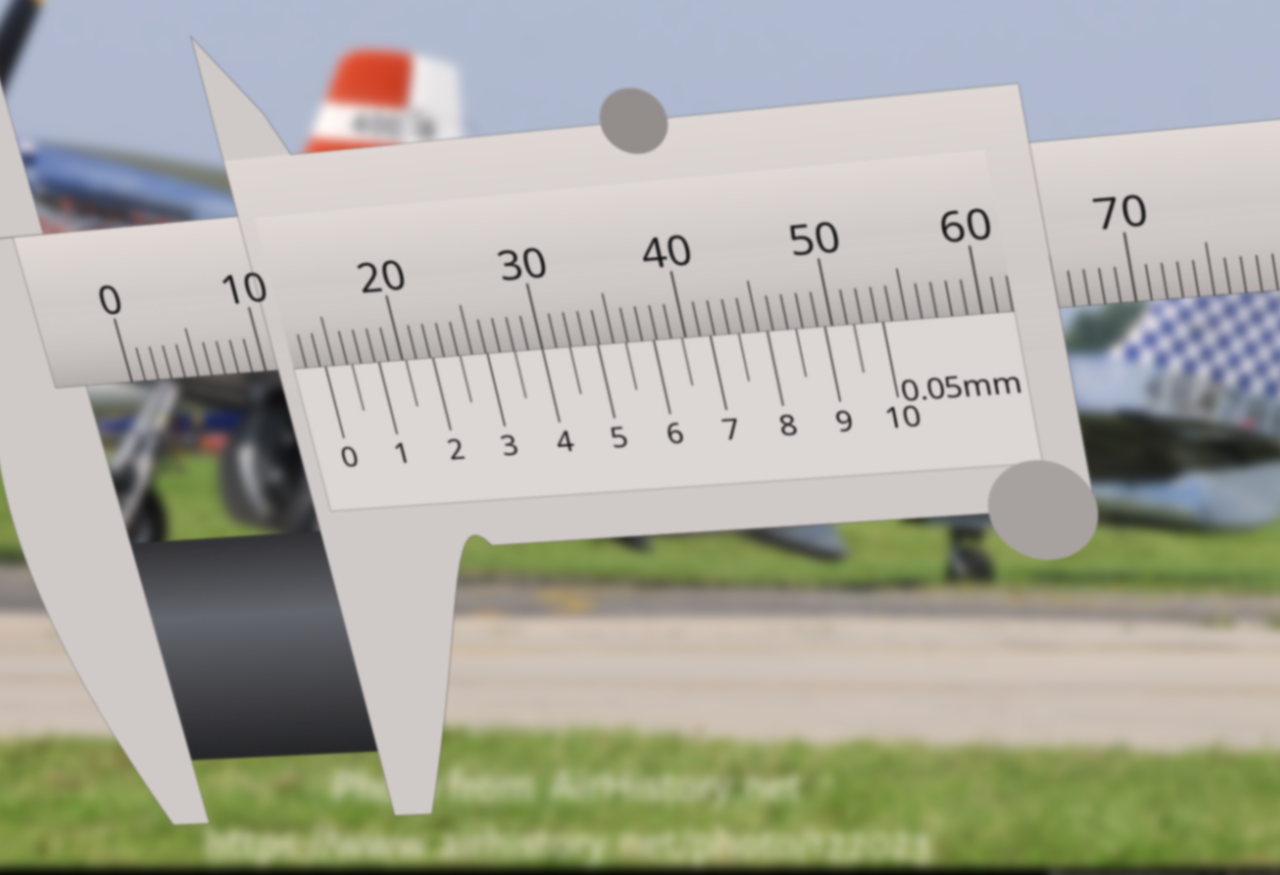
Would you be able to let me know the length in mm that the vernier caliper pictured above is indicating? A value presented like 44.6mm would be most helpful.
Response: 14.4mm
